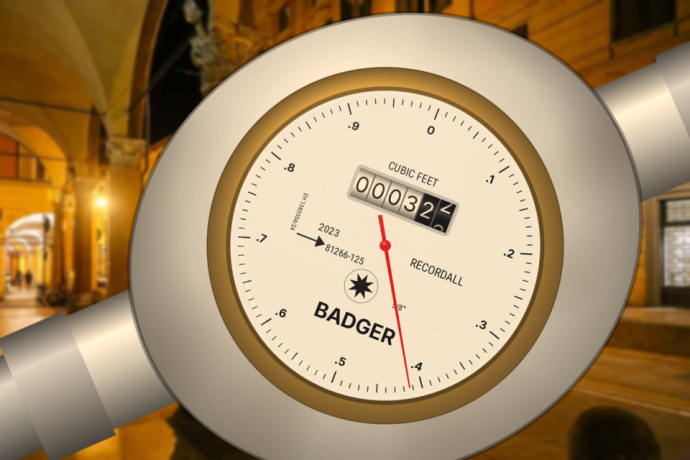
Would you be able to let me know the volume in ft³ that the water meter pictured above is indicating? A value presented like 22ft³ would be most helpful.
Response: 322.41ft³
